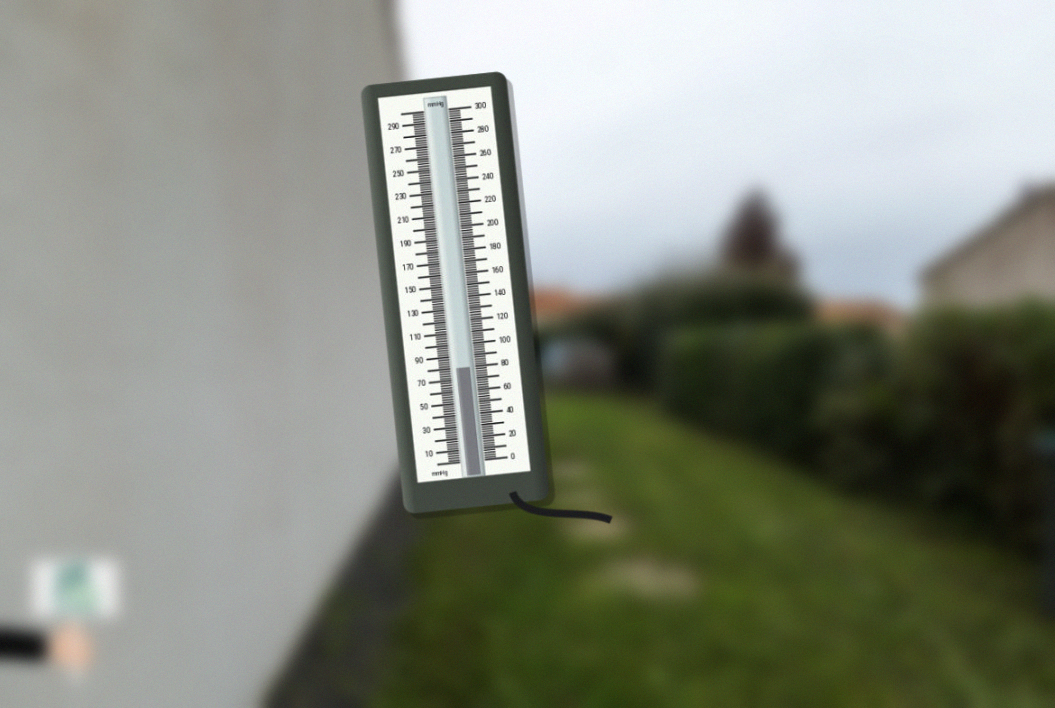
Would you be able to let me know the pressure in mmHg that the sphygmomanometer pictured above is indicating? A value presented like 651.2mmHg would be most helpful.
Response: 80mmHg
